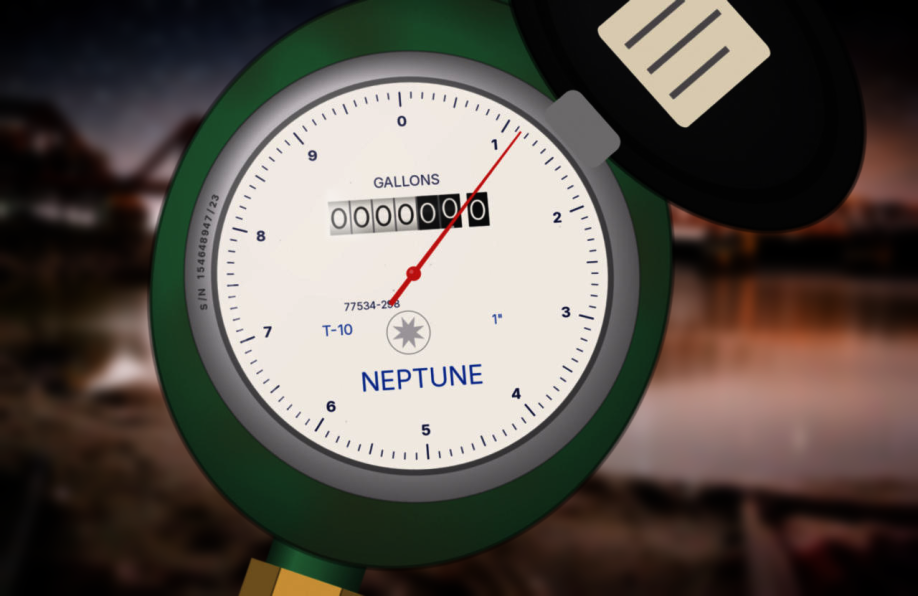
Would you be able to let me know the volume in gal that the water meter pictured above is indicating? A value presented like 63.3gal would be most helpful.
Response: 1.1gal
